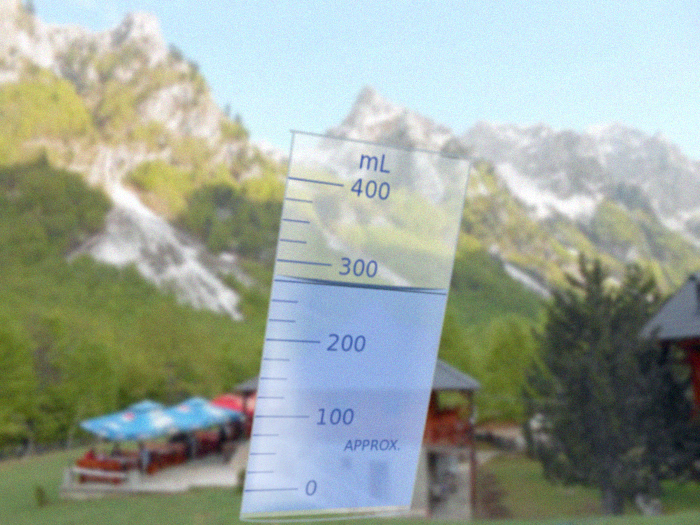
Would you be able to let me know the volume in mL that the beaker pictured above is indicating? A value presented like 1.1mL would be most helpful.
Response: 275mL
